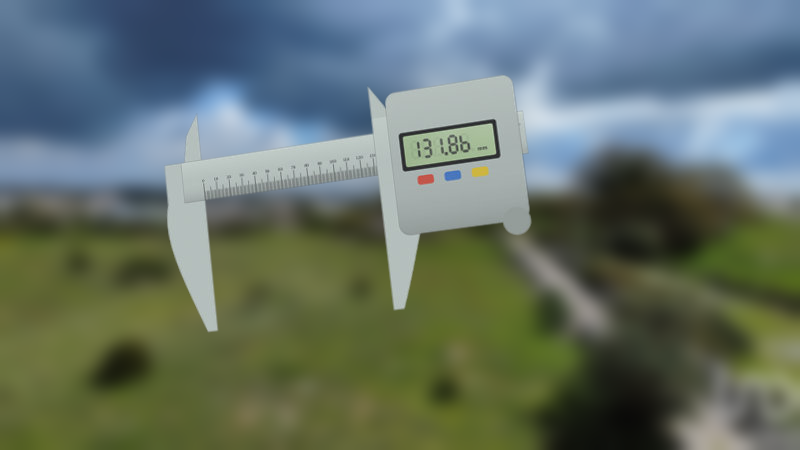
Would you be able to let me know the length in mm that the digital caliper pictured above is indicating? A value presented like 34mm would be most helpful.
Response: 131.86mm
